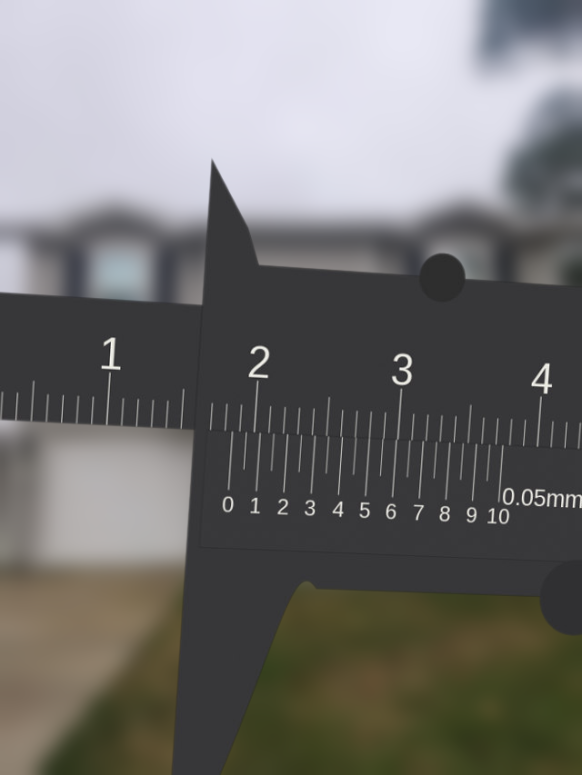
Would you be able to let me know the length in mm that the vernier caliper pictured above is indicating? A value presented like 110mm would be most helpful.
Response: 18.5mm
